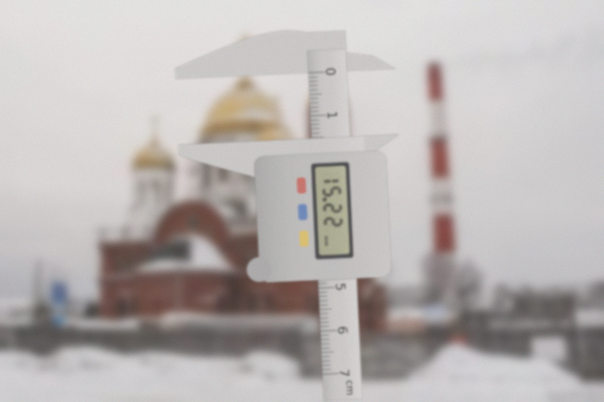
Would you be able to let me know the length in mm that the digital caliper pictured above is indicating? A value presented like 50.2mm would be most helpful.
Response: 15.22mm
